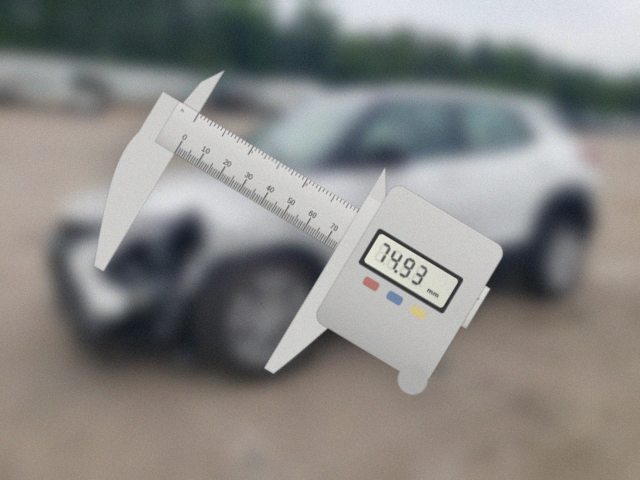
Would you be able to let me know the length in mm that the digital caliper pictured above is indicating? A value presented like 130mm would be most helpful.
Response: 74.93mm
